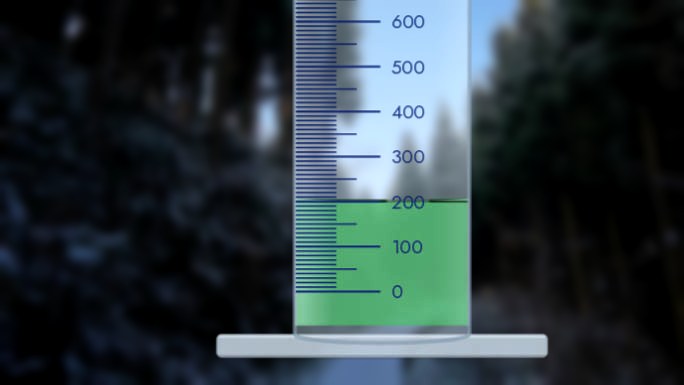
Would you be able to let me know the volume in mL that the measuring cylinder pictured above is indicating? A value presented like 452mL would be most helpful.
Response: 200mL
